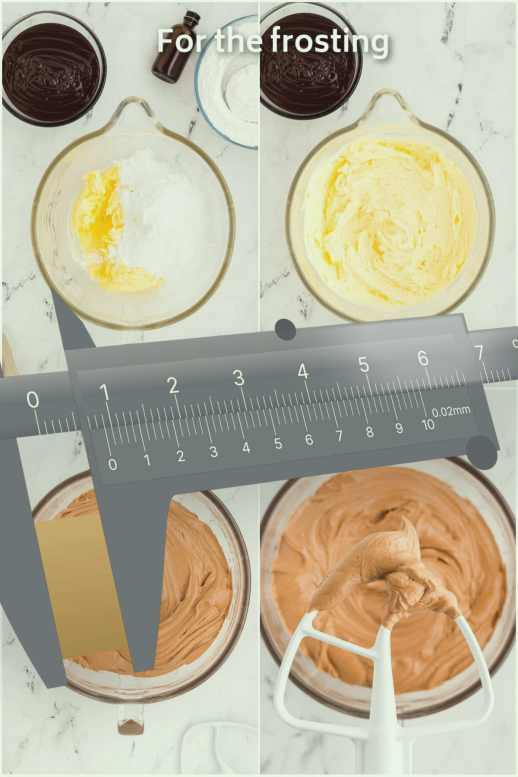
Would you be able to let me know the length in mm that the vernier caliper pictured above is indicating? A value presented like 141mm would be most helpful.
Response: 9.0mm
